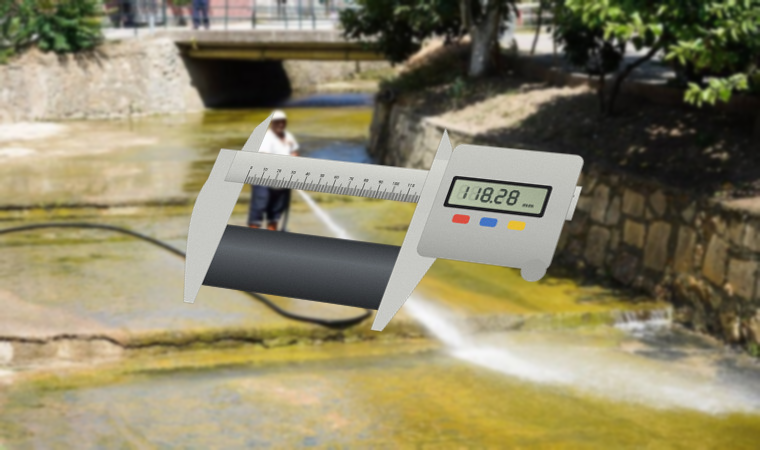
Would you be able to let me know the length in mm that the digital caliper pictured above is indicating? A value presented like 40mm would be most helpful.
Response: 118.28mm
